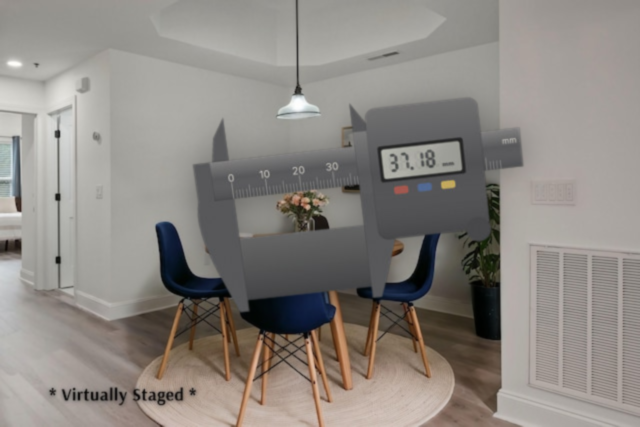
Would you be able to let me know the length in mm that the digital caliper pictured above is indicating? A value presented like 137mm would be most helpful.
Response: 37.18mm
